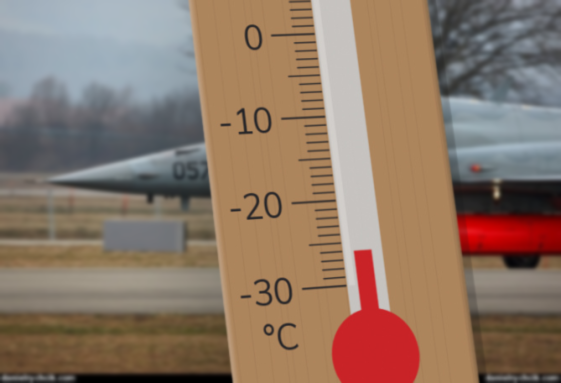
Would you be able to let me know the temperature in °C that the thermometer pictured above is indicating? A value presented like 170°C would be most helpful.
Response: -26°C
